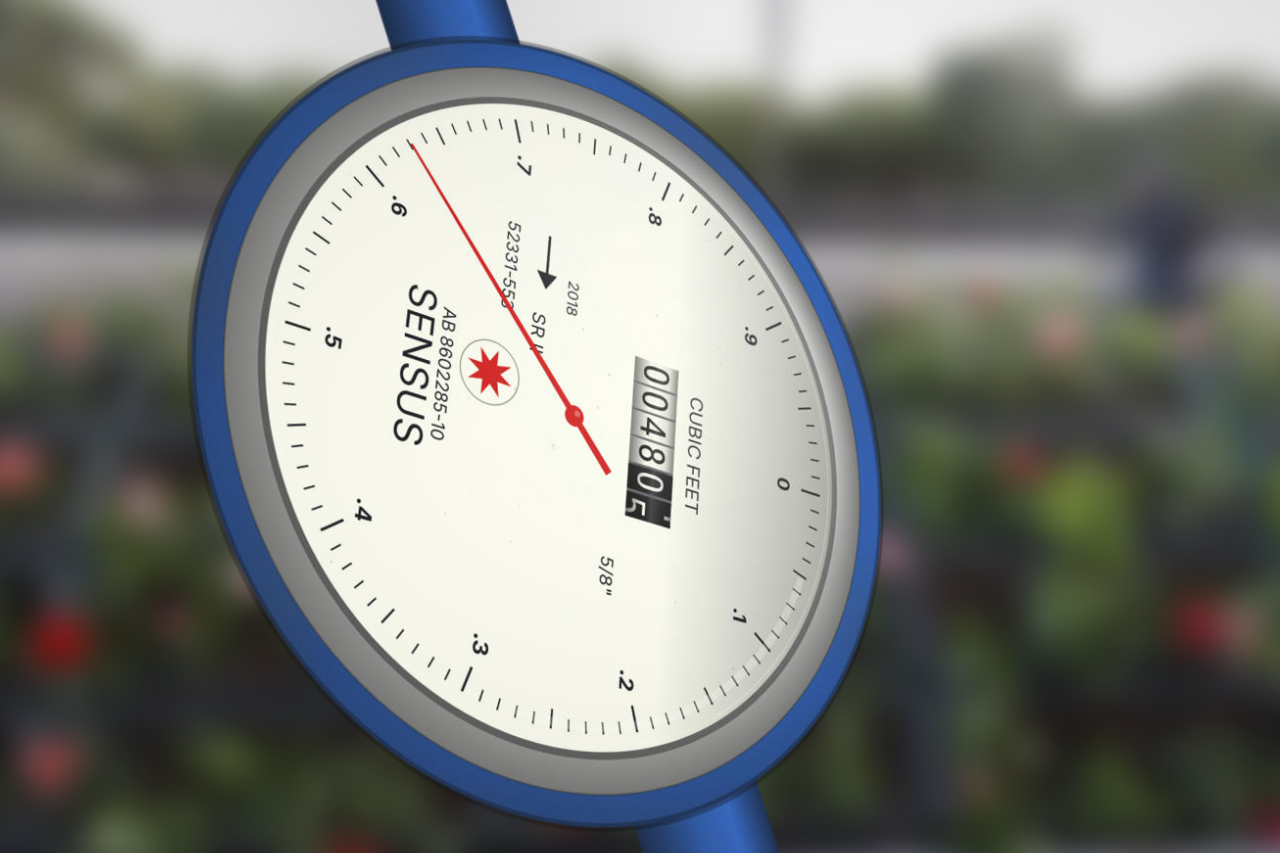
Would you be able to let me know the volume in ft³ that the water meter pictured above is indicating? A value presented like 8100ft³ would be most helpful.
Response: 4804.63ft³
